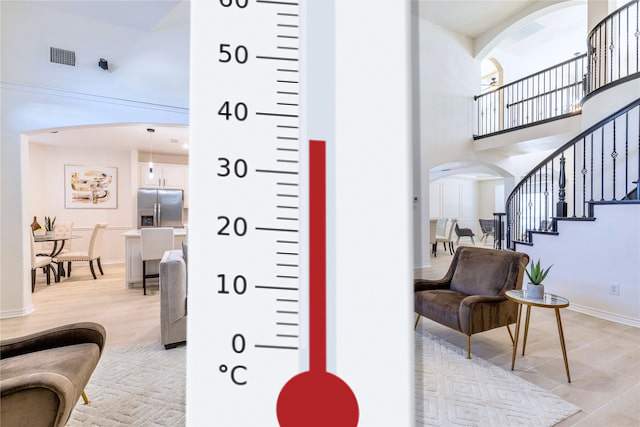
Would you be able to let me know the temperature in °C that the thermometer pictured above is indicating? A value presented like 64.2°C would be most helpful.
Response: 36°C
